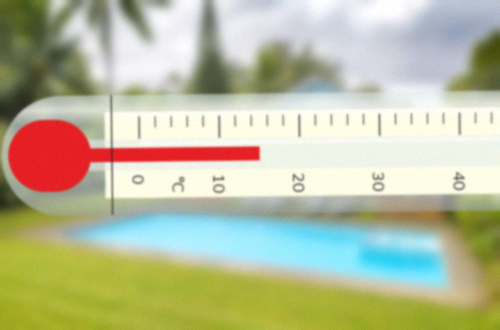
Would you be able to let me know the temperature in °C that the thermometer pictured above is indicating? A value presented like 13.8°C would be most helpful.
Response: 15°C
